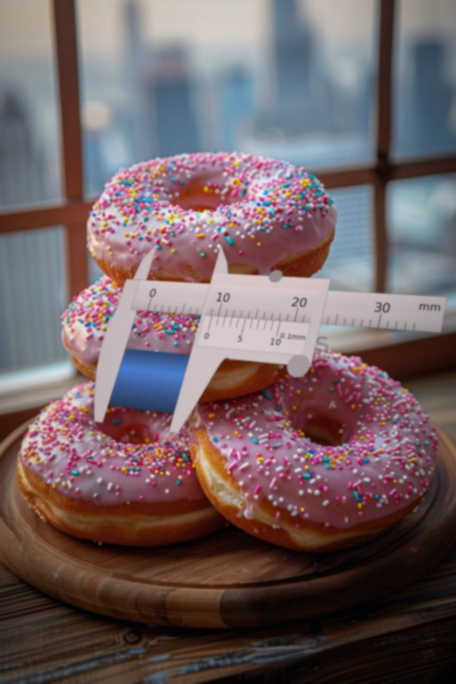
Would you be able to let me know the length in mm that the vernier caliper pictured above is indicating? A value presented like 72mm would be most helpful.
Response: 9.2mm
